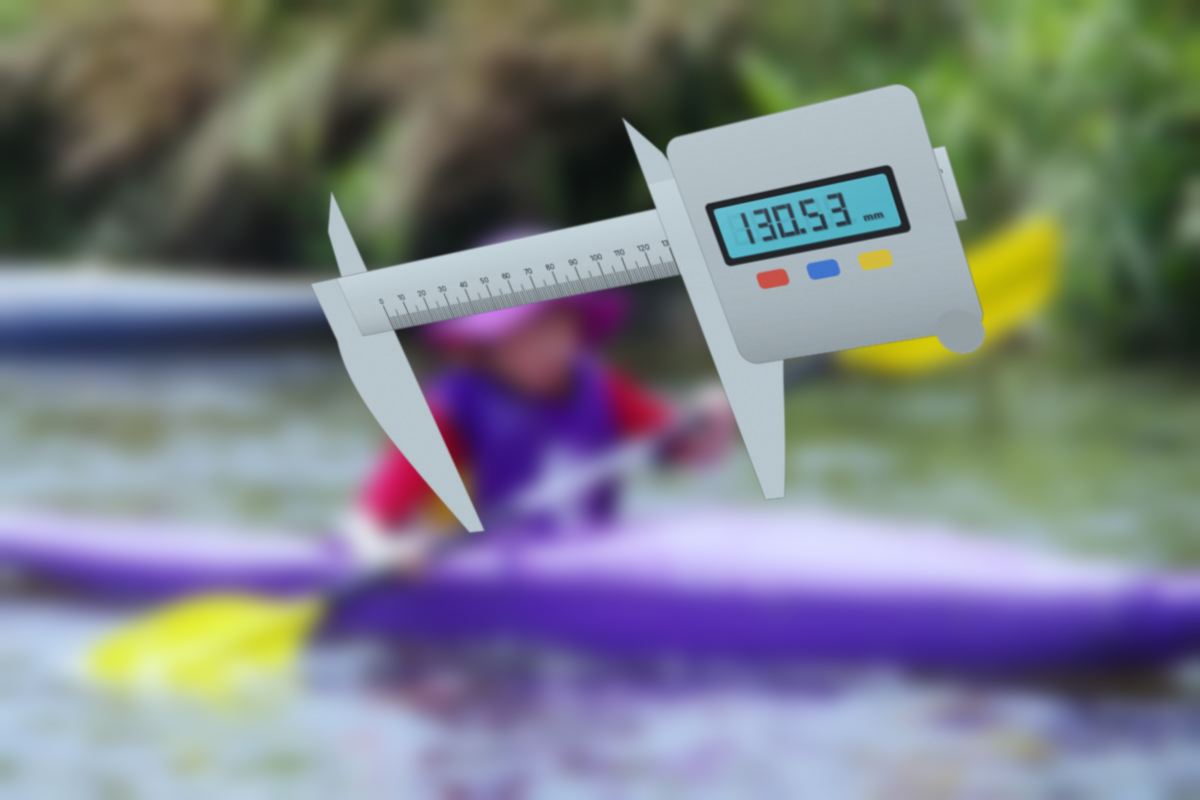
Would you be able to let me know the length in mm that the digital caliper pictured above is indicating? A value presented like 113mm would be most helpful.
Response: 130.53mm
